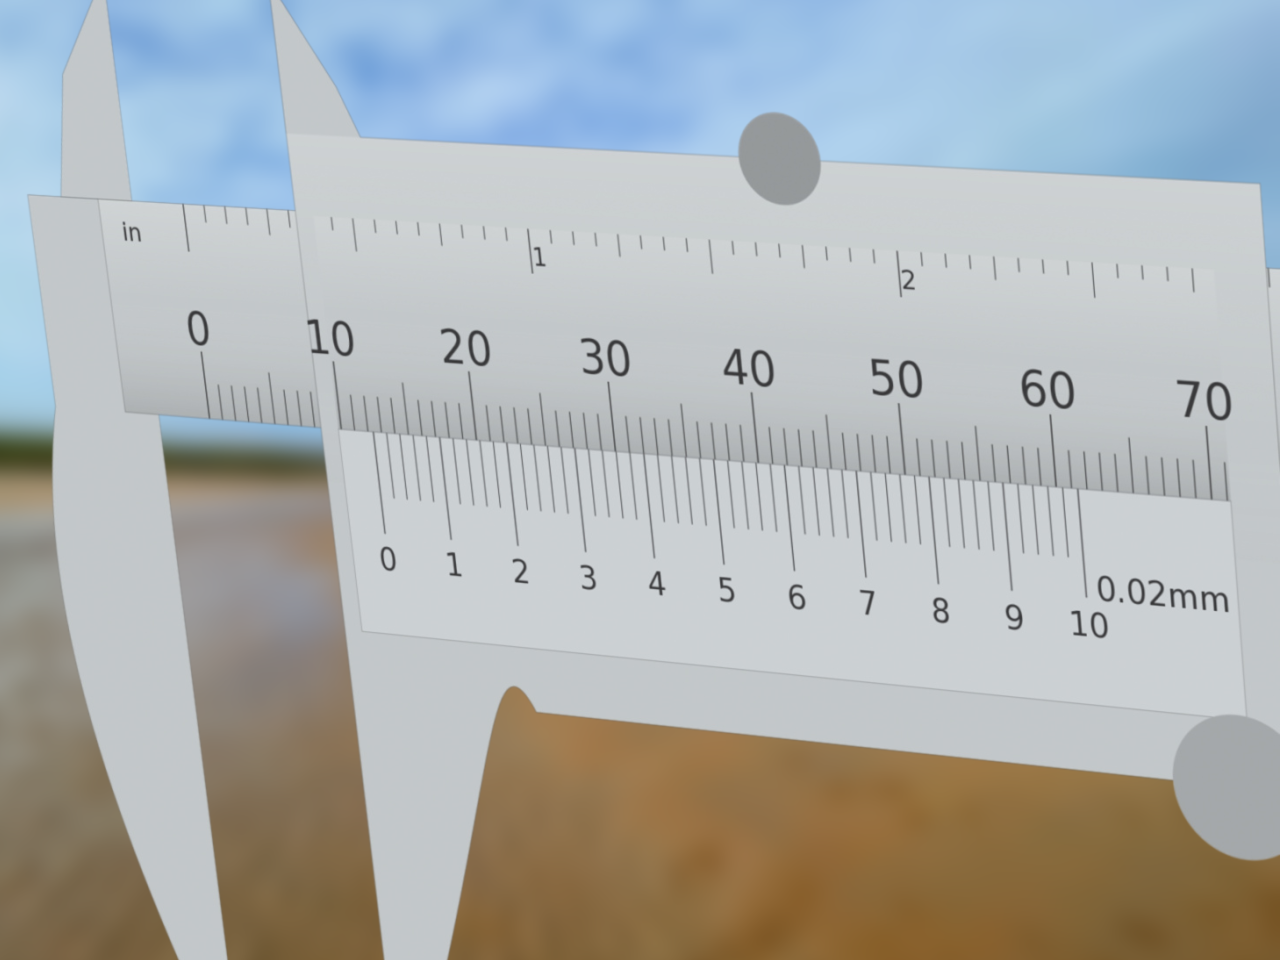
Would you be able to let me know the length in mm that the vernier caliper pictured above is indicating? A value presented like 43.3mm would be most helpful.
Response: 12.4mm
